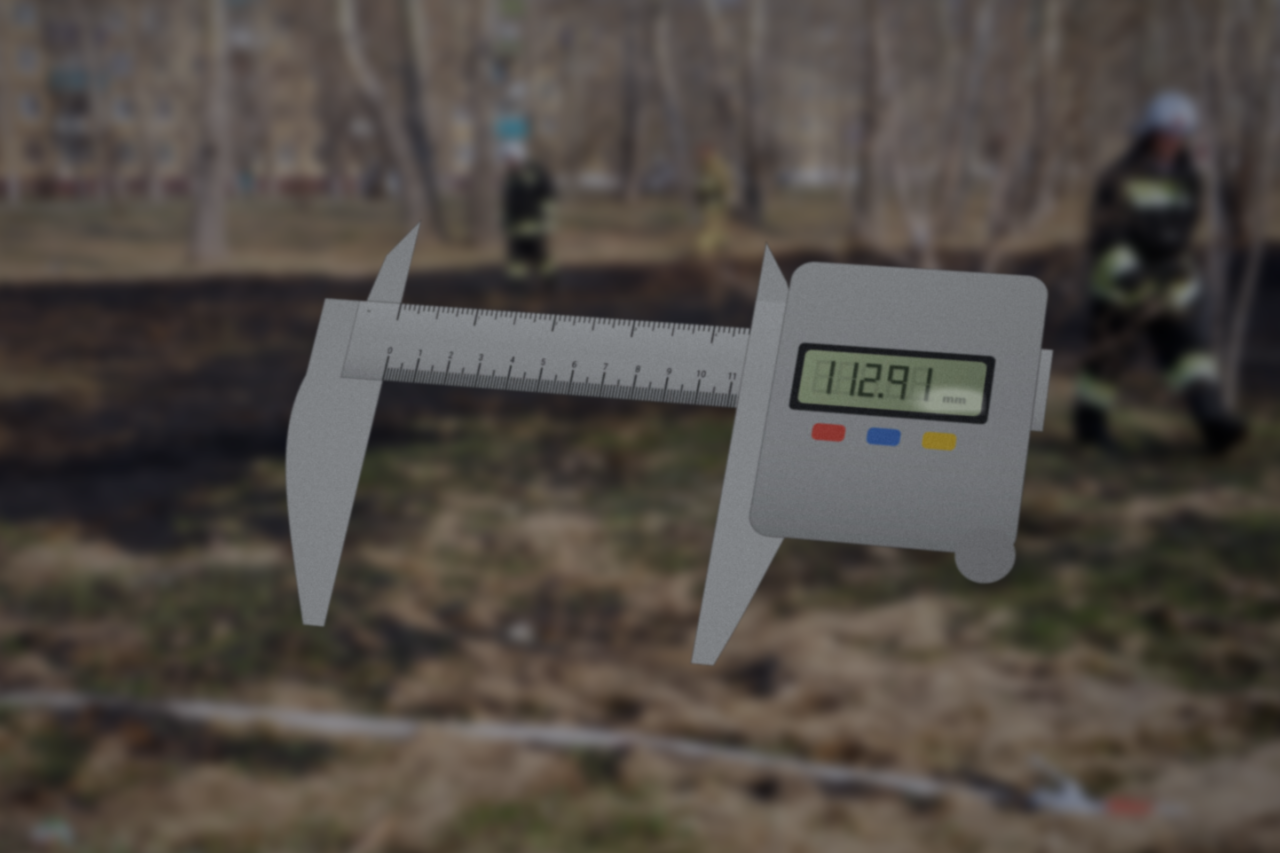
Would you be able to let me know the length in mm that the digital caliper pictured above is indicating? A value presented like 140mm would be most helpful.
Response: 112.91mm
